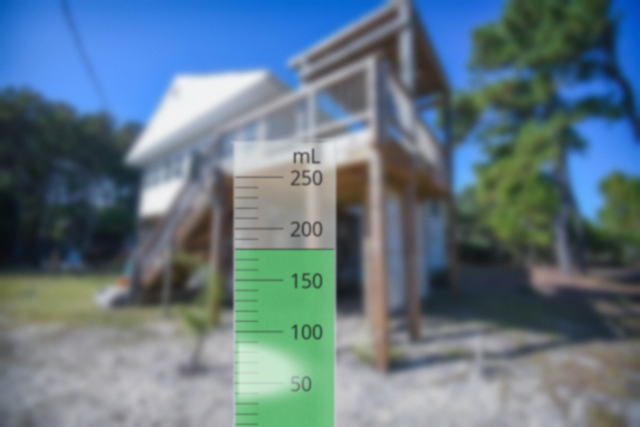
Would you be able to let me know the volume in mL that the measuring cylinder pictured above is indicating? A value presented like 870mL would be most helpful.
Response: 180mL
